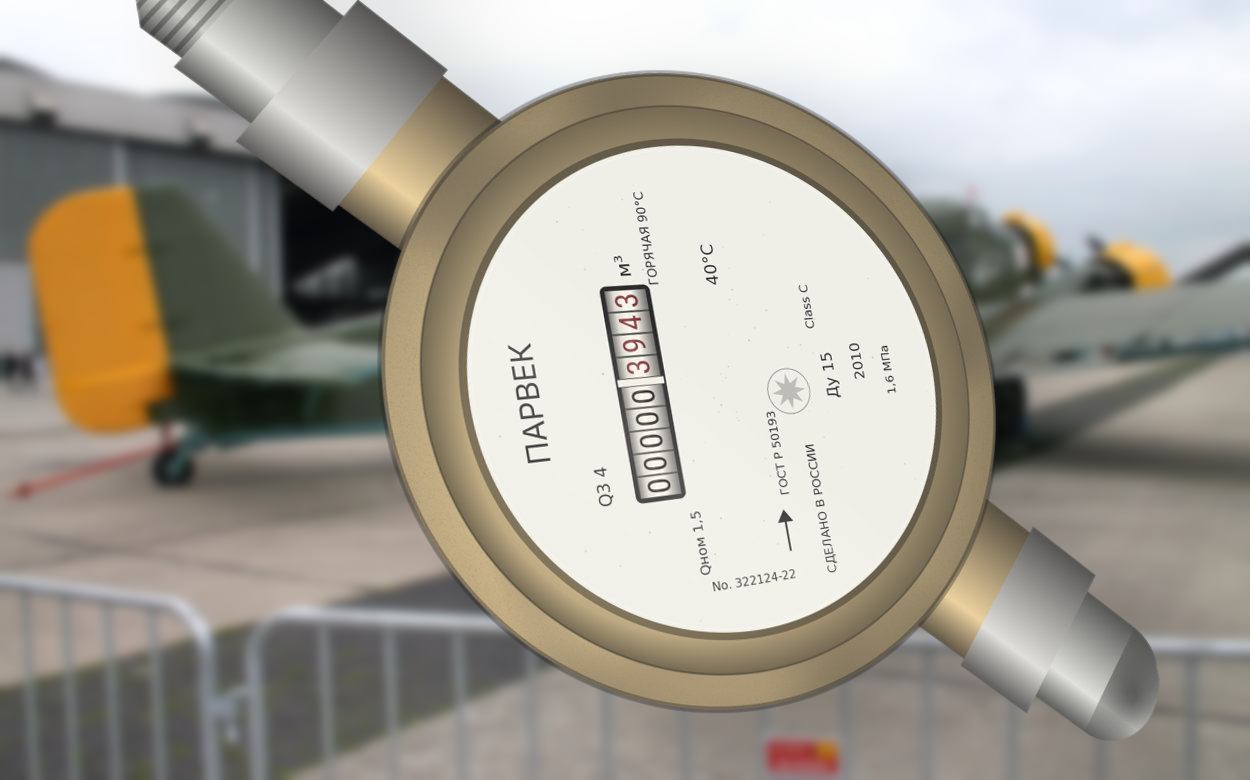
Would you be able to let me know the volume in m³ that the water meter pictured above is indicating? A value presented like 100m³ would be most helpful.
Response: 0.3943m³
